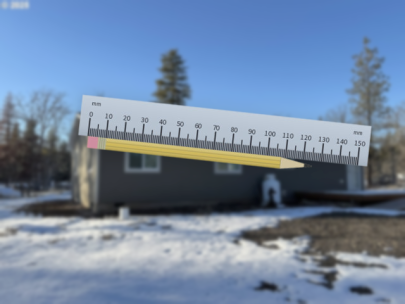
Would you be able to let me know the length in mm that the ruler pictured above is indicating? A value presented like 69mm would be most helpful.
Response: 125mm
